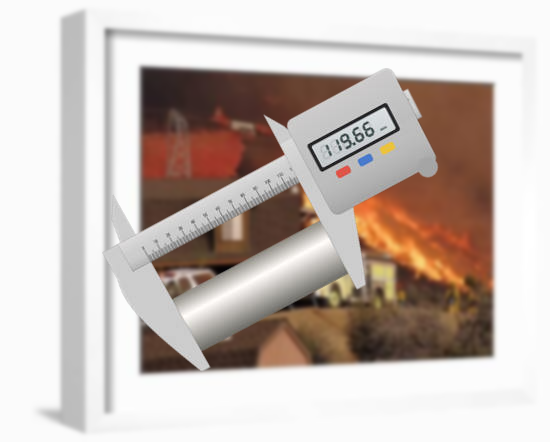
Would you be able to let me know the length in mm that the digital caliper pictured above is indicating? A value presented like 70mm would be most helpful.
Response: 119.66mm
